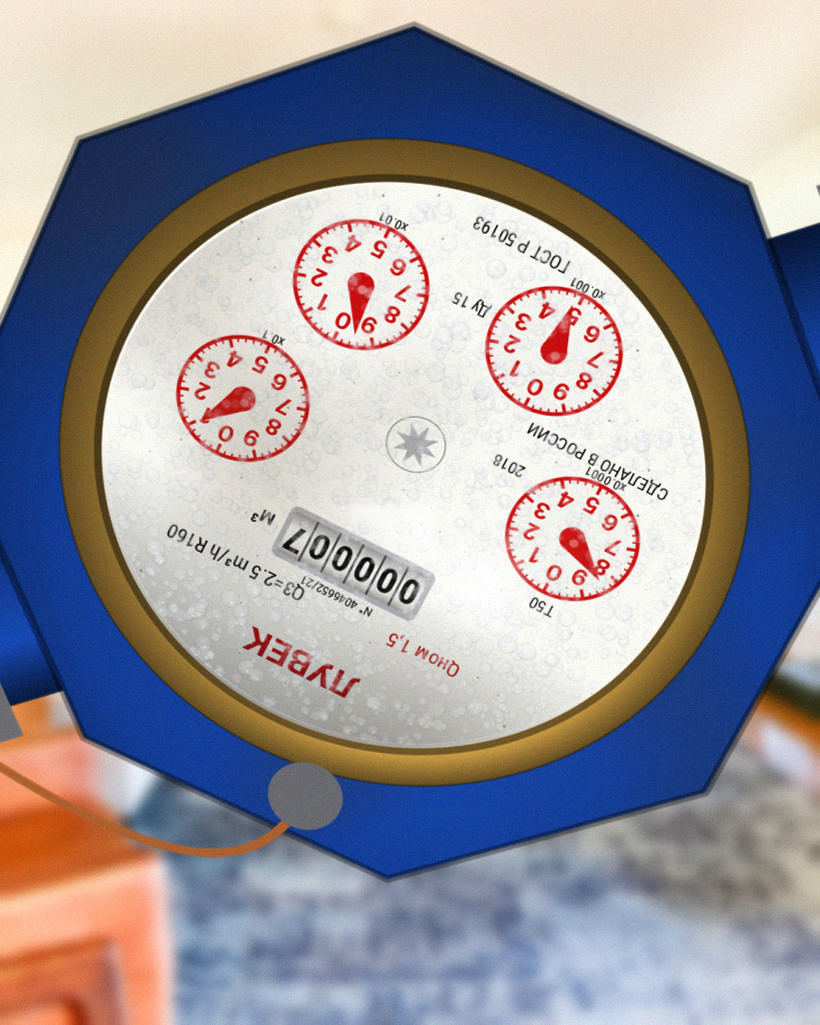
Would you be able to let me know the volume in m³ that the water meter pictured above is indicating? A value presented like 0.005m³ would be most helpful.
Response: 7.0948m³
